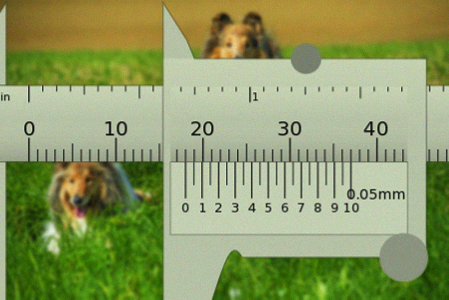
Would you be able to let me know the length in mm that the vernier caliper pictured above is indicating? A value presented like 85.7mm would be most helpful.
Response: 18.0mm
